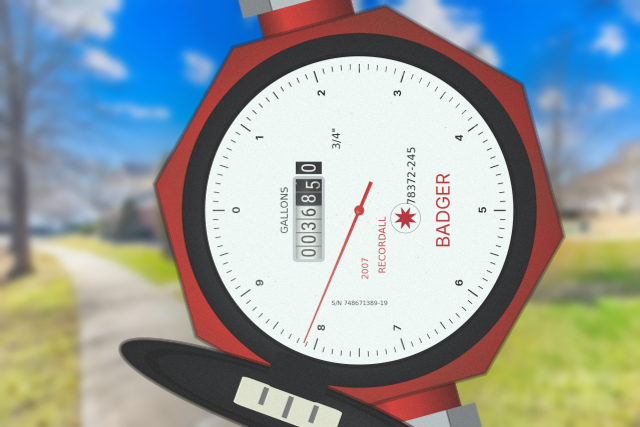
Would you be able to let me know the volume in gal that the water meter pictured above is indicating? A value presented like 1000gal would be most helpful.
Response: 36848.1gal
